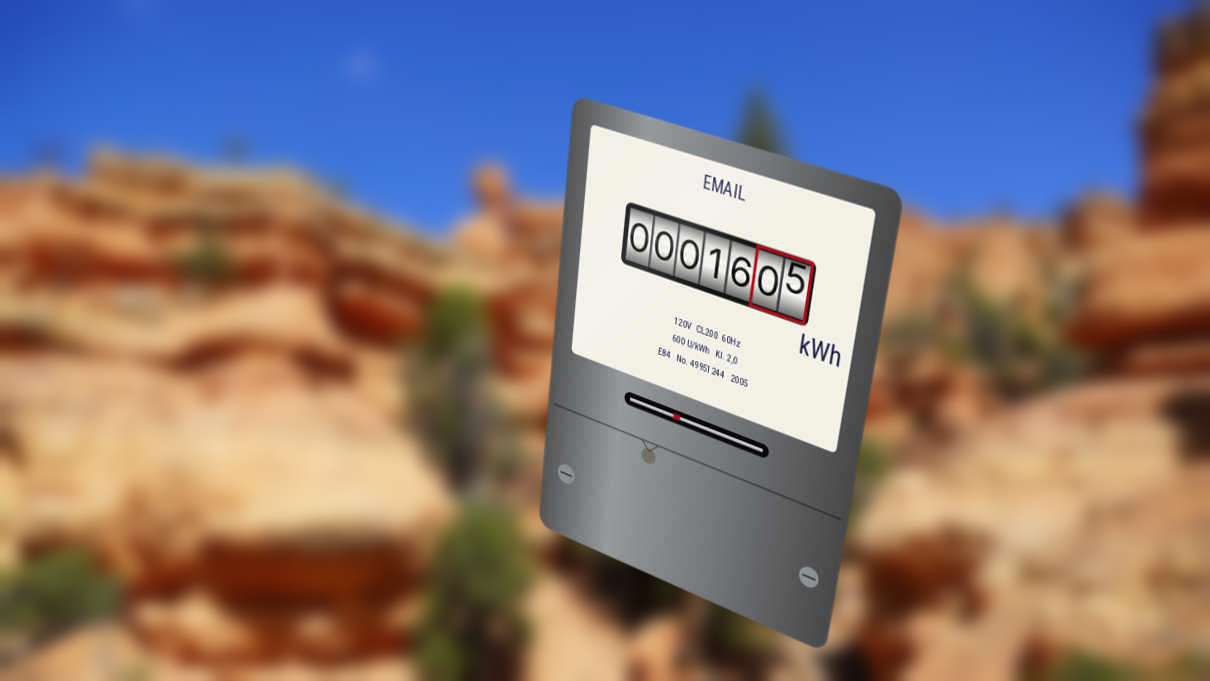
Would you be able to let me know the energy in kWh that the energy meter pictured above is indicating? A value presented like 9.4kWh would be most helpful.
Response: 16.05kWh
